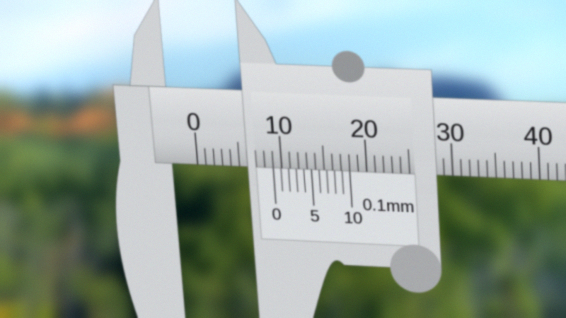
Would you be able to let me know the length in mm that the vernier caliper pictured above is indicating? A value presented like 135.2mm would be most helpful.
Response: 9.0mm
